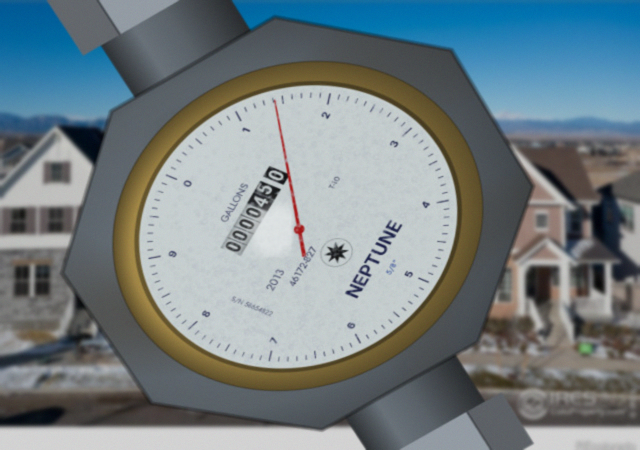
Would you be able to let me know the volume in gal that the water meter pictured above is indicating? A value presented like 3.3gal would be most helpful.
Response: 451.4gal
